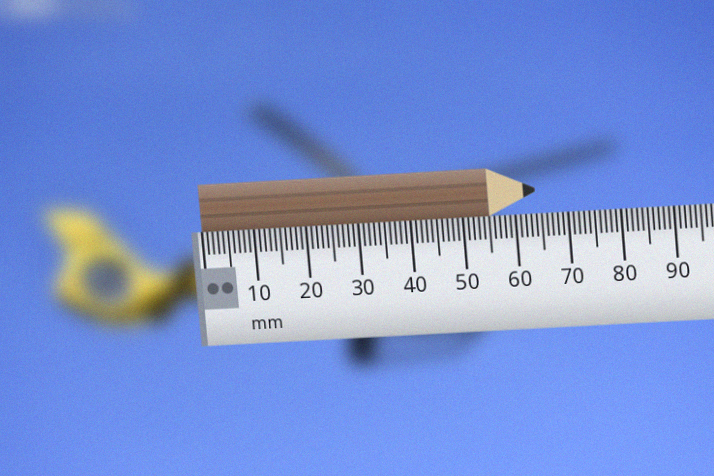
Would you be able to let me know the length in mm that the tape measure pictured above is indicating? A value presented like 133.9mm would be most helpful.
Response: 64mm
